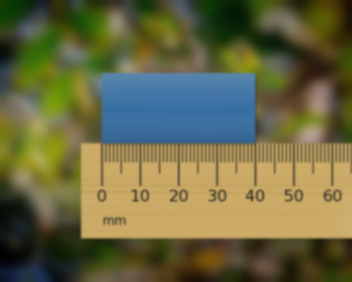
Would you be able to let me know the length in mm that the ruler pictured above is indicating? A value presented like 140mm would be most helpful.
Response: 40mm
